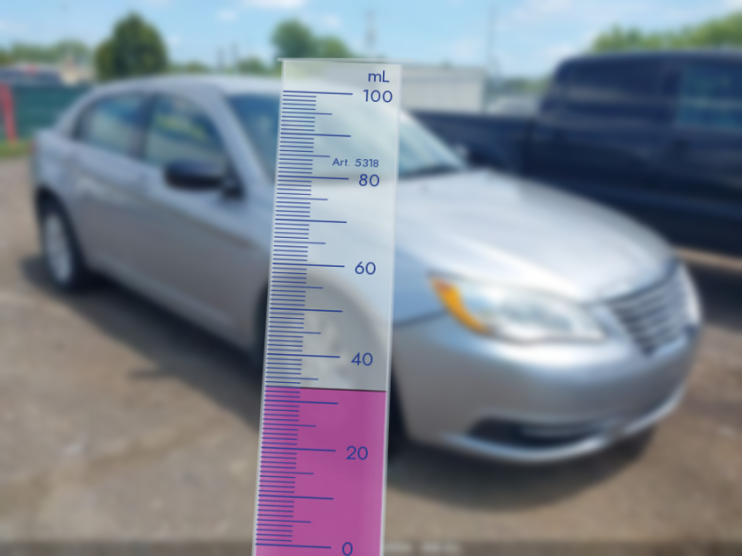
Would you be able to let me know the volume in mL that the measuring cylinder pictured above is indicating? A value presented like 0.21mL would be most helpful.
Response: 33mL
